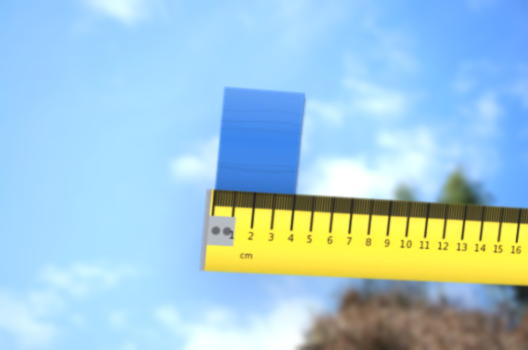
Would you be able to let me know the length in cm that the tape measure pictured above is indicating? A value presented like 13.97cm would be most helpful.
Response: 4cm
